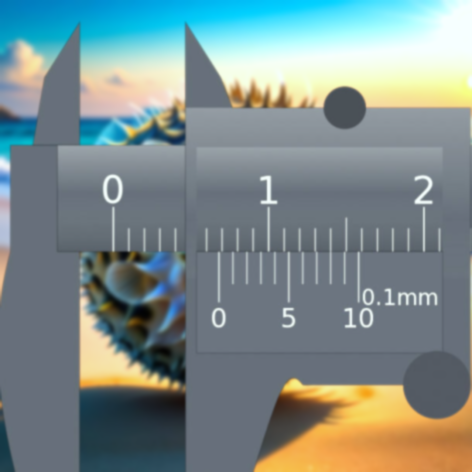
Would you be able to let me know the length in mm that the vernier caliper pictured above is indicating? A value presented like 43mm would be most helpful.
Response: 6.8mm
